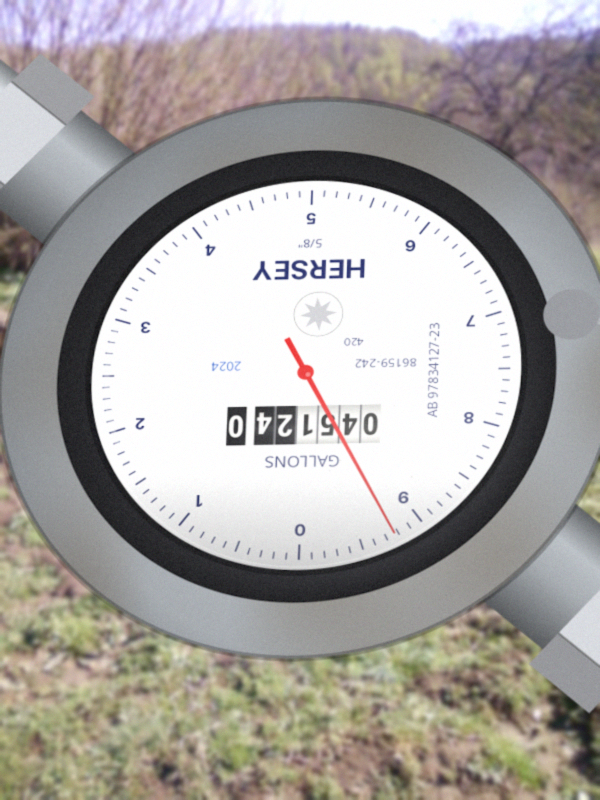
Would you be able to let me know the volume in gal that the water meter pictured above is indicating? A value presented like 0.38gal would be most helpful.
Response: 451239.2gal
